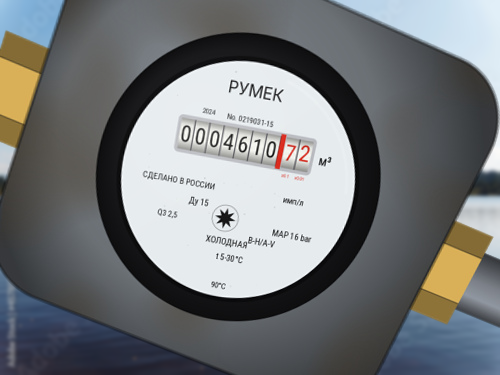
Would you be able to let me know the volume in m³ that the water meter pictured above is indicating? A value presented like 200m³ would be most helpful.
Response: 4610.72m³
